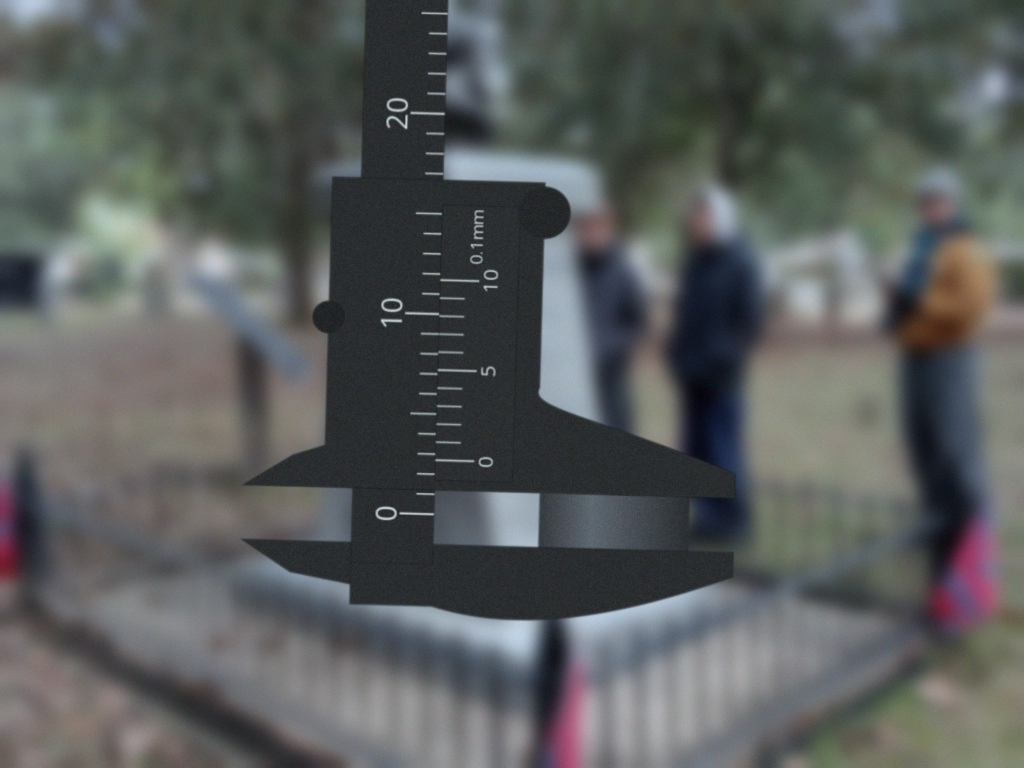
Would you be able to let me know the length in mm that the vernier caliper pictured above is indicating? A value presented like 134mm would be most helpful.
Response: 2.7mm
